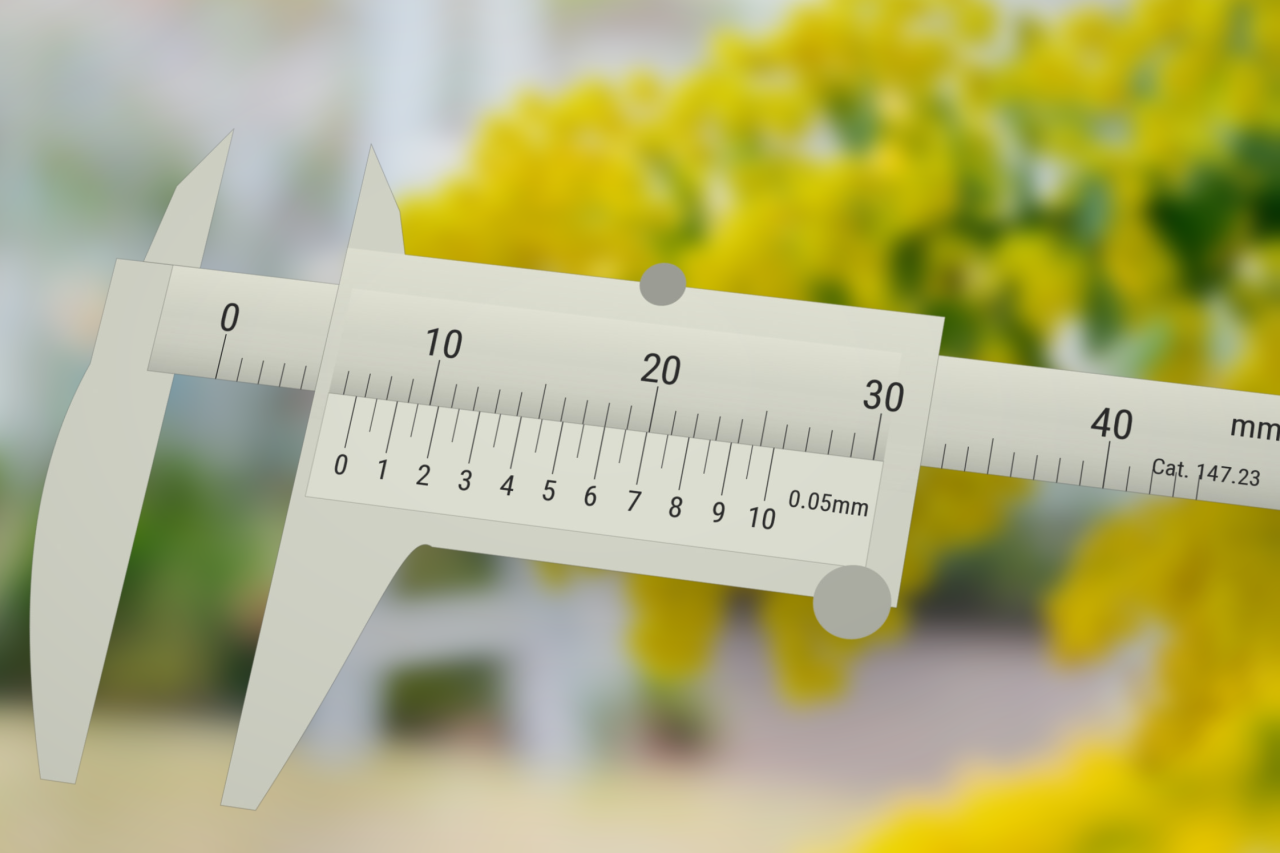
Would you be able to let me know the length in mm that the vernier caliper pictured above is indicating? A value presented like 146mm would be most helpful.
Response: 6.6mm
